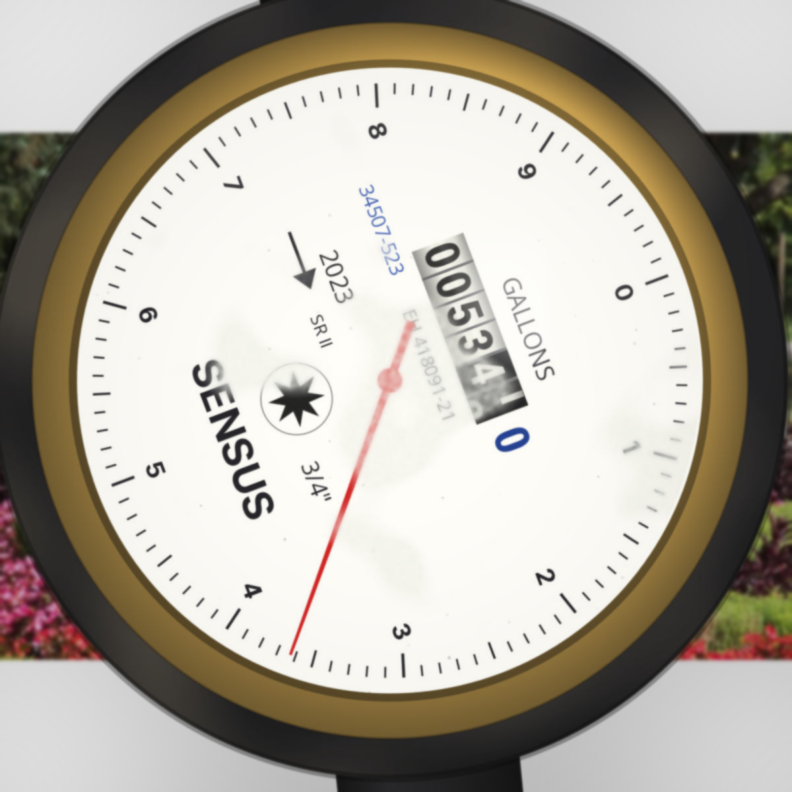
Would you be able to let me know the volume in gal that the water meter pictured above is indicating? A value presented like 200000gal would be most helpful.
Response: 53413.6gal
